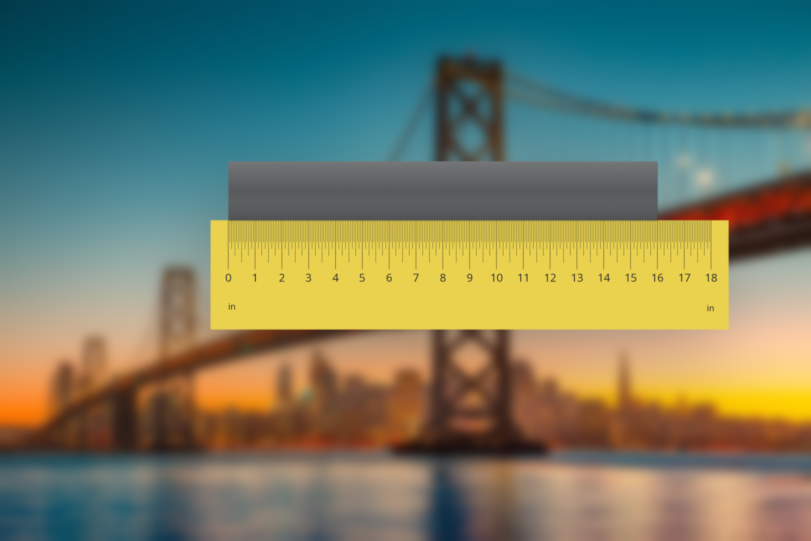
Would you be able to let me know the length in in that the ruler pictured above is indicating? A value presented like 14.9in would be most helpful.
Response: 16in
